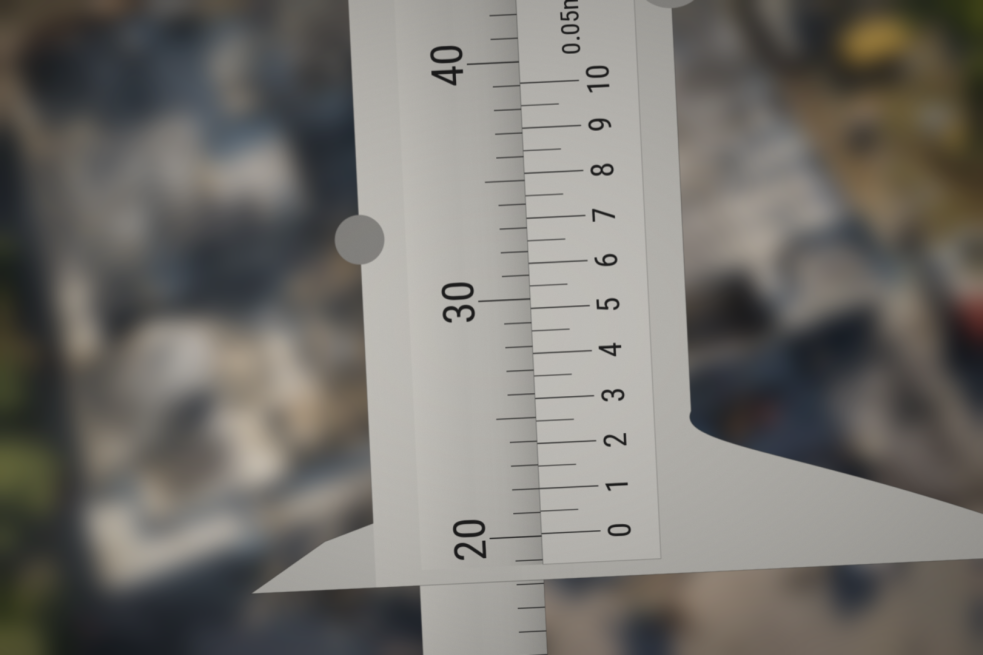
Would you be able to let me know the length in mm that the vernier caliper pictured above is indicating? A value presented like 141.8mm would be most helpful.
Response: 20.10mm
